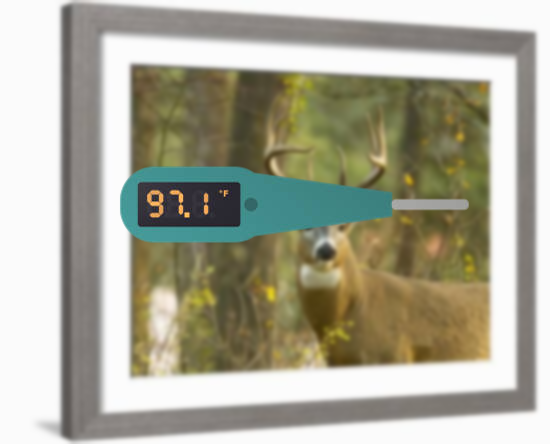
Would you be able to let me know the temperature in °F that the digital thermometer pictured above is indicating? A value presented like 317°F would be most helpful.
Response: 97.1°F
